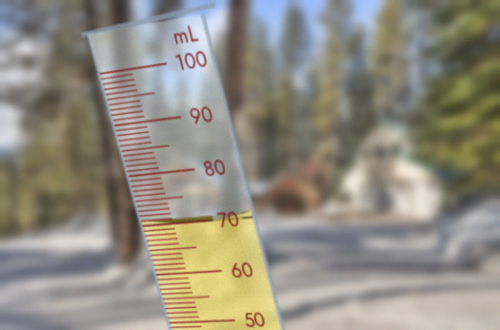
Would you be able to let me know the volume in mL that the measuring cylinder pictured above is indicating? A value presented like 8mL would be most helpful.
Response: 70mL
